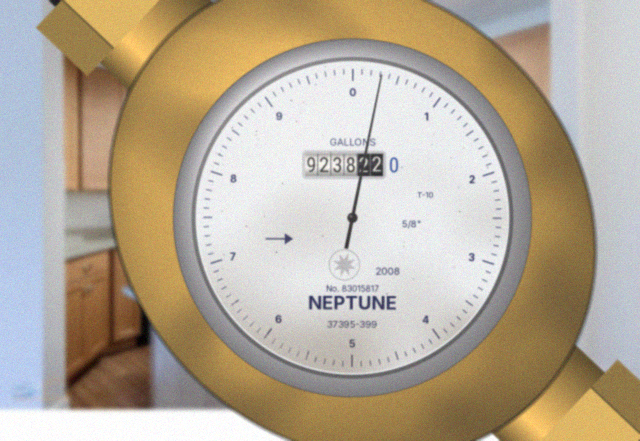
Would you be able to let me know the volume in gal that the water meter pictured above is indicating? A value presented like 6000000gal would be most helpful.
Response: 9238220.3gal
